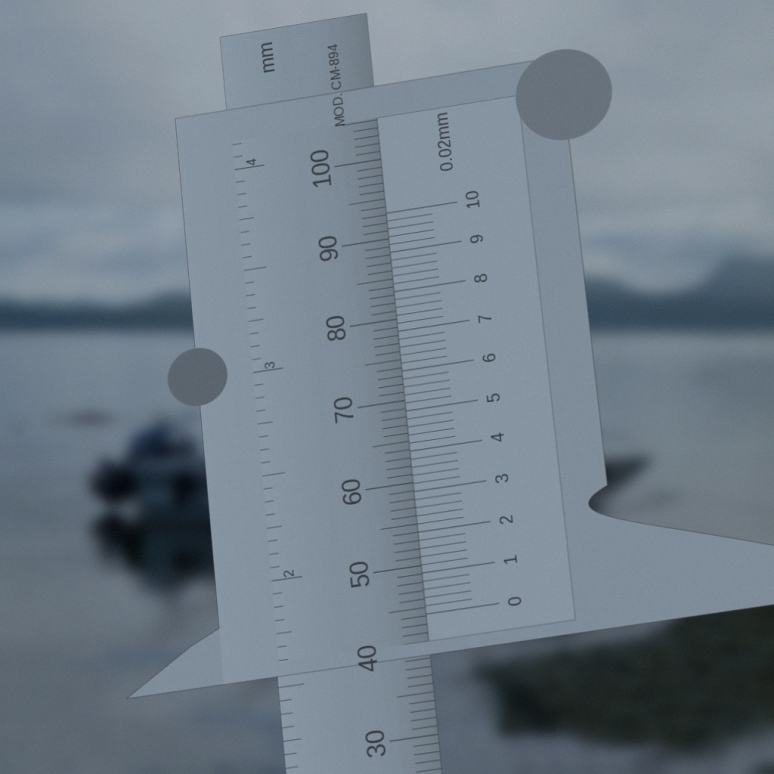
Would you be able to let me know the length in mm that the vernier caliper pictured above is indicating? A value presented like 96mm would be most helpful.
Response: 44.2mm
